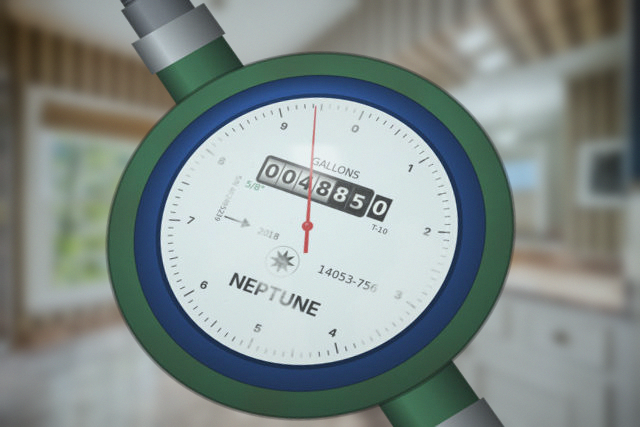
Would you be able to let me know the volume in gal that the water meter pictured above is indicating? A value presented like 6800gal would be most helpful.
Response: 48849.4gal
